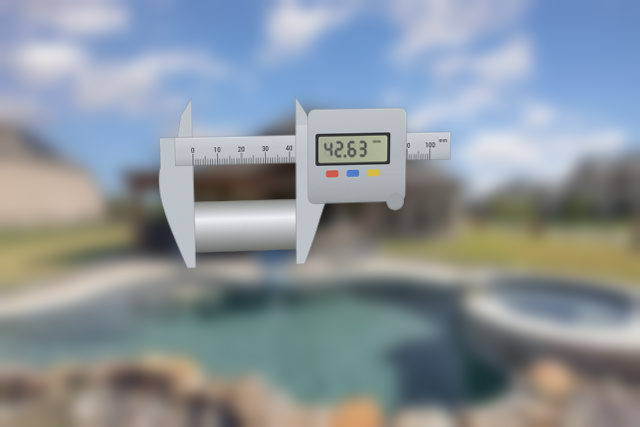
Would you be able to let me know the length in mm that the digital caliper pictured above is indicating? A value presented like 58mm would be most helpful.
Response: 42.63mm
